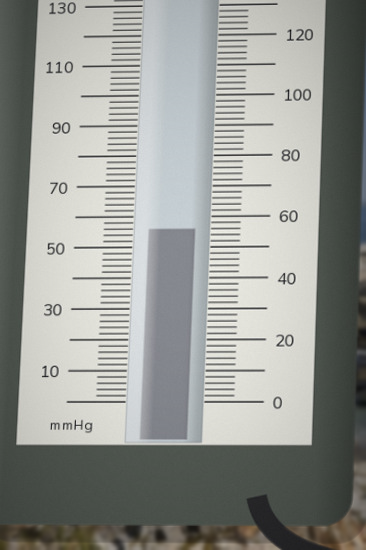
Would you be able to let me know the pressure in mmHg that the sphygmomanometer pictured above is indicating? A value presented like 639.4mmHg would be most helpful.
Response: 56mmHg
